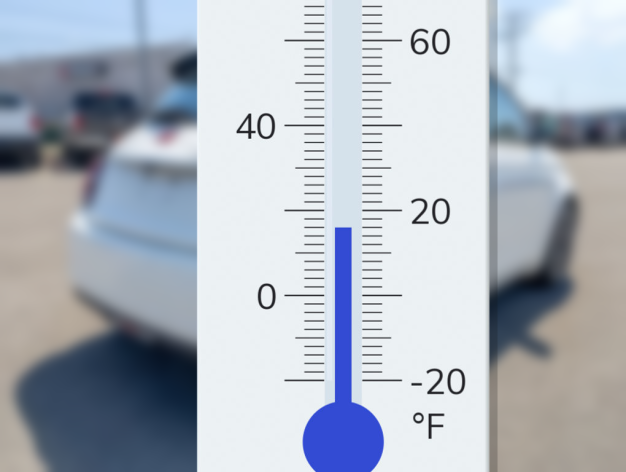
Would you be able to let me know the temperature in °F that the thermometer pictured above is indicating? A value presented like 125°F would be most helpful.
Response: 16°F
